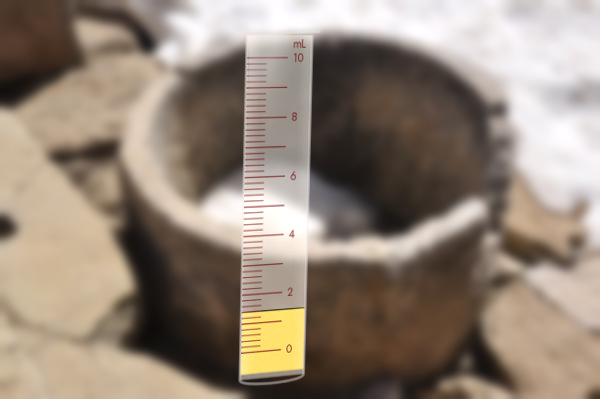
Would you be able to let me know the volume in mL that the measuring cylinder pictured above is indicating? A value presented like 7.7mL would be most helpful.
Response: 1.4mL
